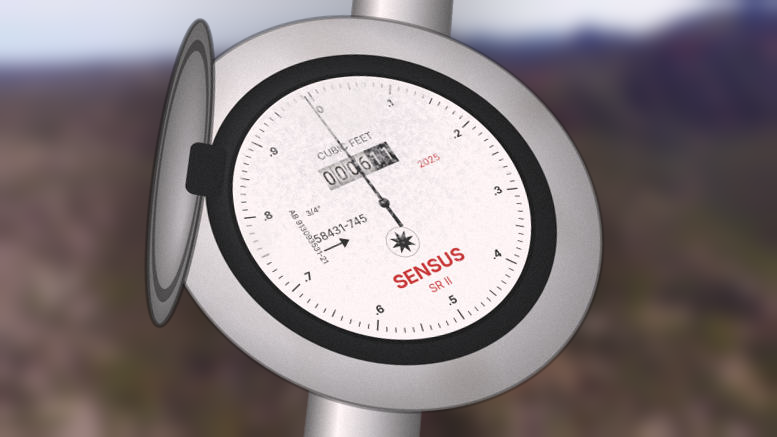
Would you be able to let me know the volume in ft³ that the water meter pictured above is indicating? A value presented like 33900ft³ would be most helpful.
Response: 610.99ft³
